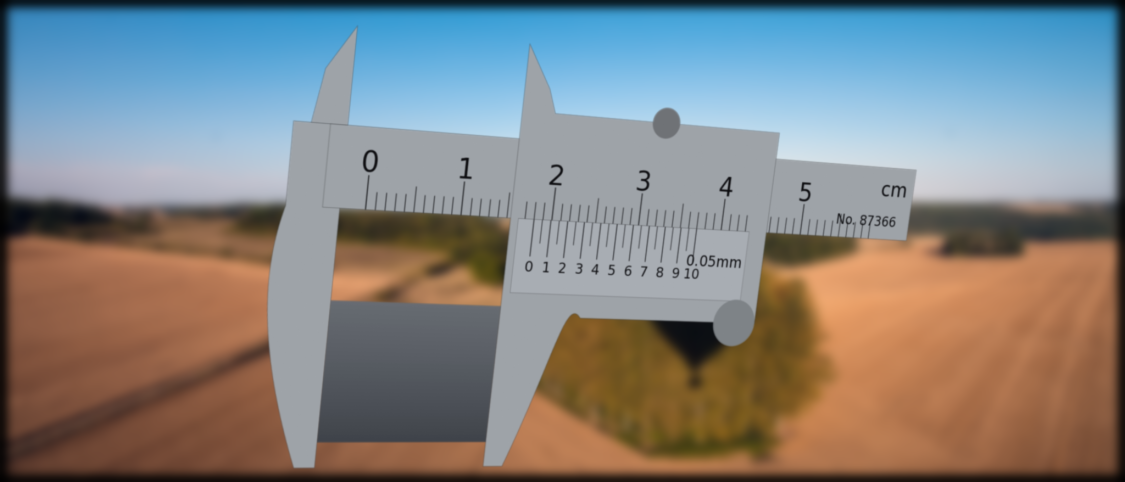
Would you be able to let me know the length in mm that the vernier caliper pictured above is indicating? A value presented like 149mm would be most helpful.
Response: 18.0mm
